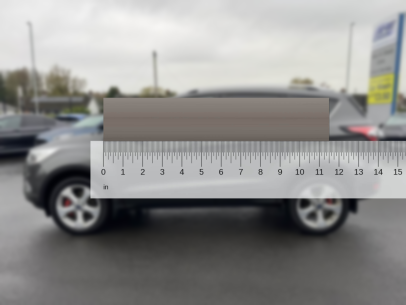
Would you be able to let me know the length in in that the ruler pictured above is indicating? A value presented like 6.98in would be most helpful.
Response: 11.5in
